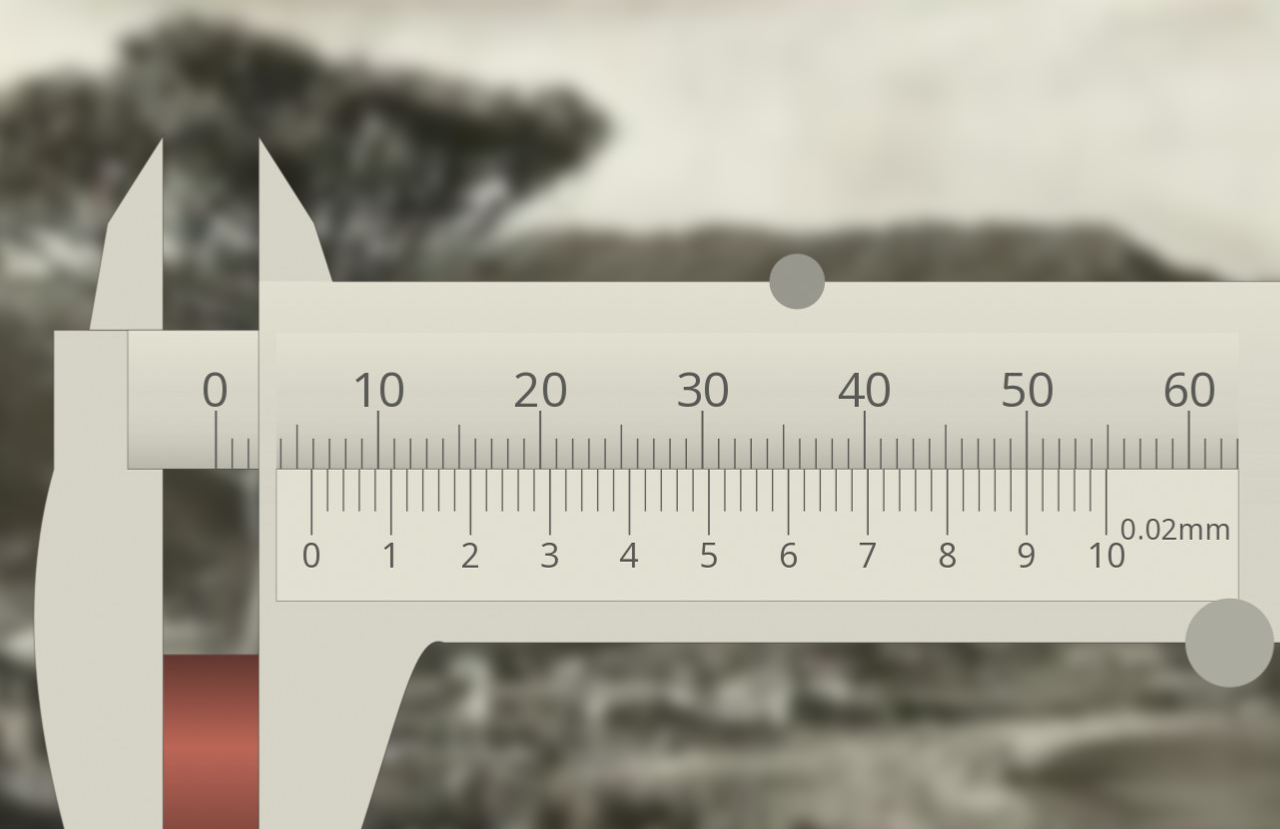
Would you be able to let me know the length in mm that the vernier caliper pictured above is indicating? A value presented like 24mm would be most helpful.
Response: 5.9mm
